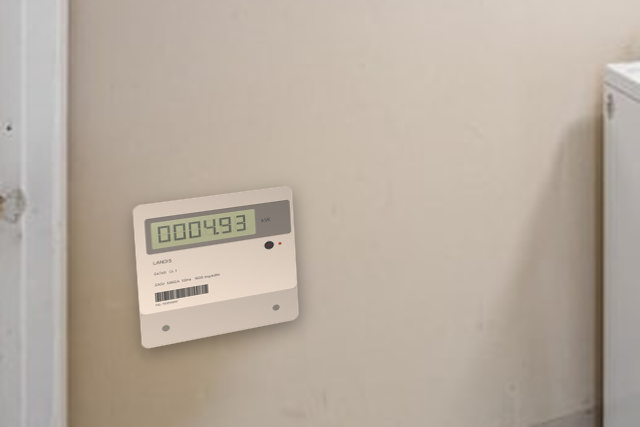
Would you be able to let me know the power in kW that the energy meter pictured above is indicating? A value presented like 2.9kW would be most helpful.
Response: 4.93kW
